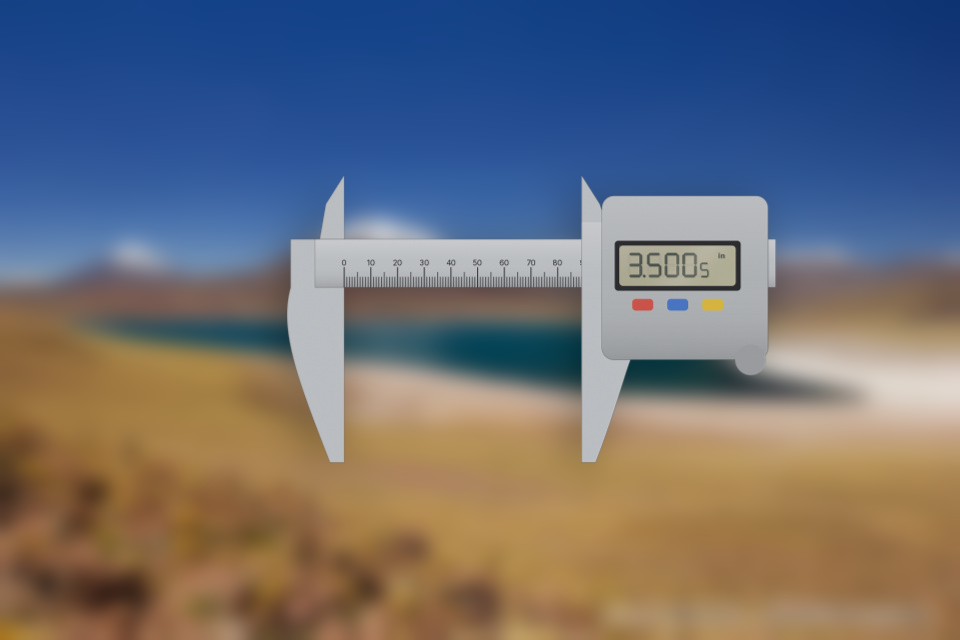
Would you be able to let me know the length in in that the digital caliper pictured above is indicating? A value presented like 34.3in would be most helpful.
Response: 3.5005in
